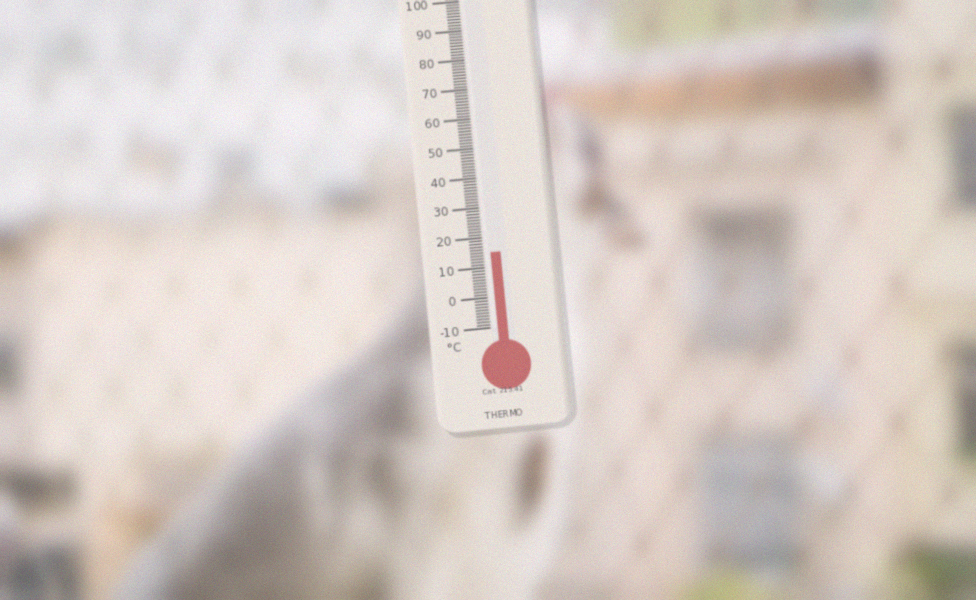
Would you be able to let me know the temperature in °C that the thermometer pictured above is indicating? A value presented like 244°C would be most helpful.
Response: 15°C
